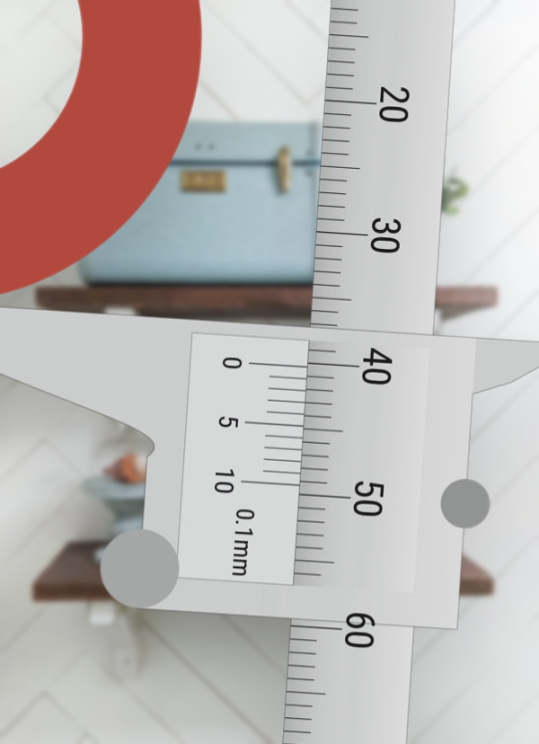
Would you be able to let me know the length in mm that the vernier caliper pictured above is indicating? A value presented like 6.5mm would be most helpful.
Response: 40.3mm
